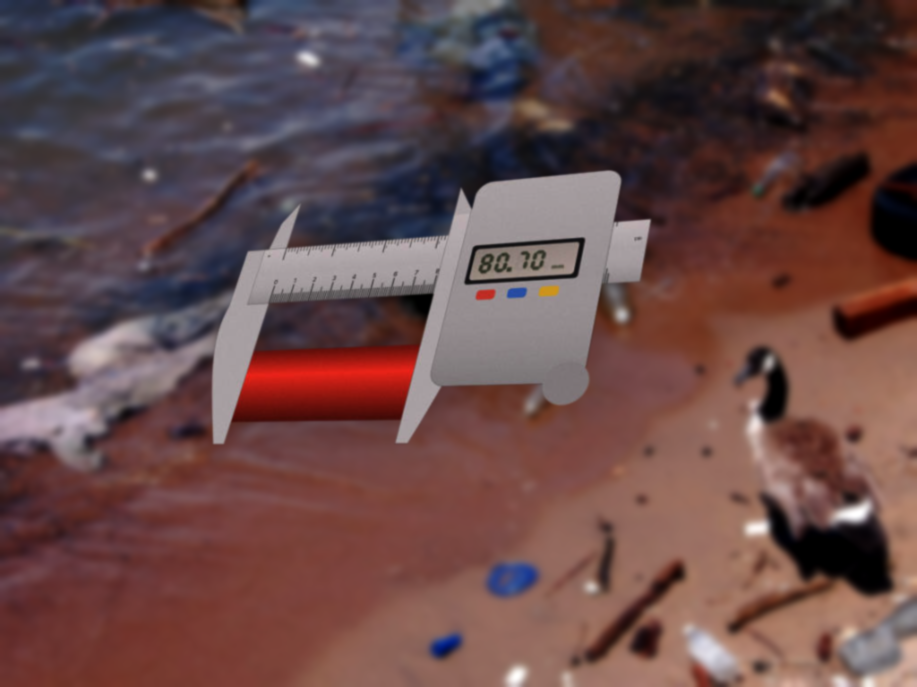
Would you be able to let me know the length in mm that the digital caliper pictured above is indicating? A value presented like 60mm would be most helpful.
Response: 80.70mm
